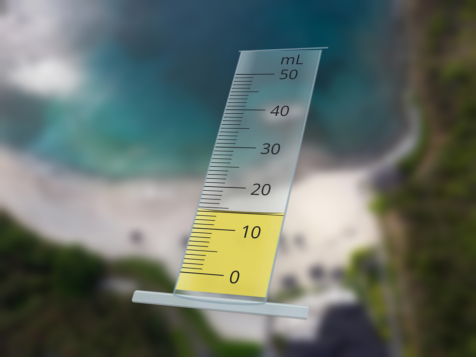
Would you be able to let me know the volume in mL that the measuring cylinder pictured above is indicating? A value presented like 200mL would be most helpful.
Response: 14mL
